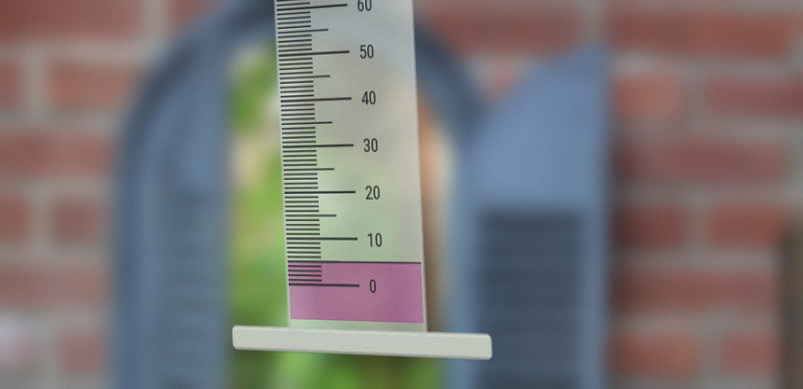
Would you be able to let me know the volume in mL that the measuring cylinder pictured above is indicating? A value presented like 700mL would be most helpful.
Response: 5mL
